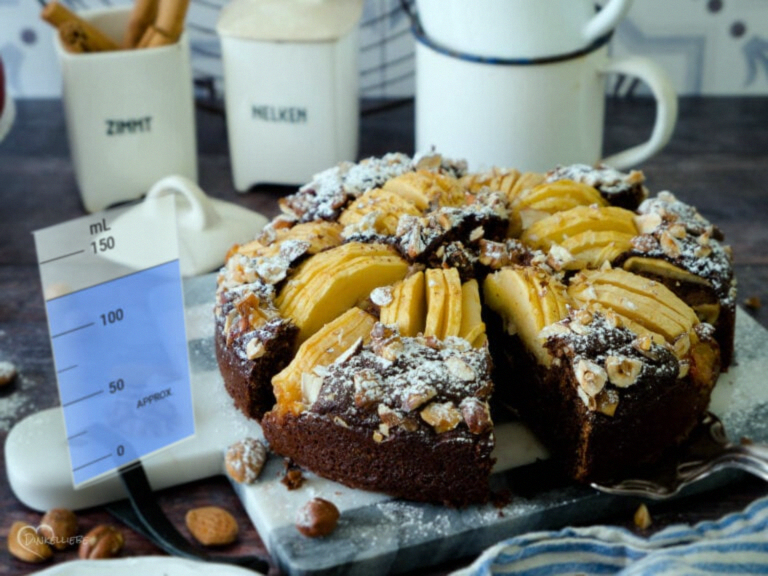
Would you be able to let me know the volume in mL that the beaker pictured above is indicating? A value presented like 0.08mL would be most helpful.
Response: 125mL
